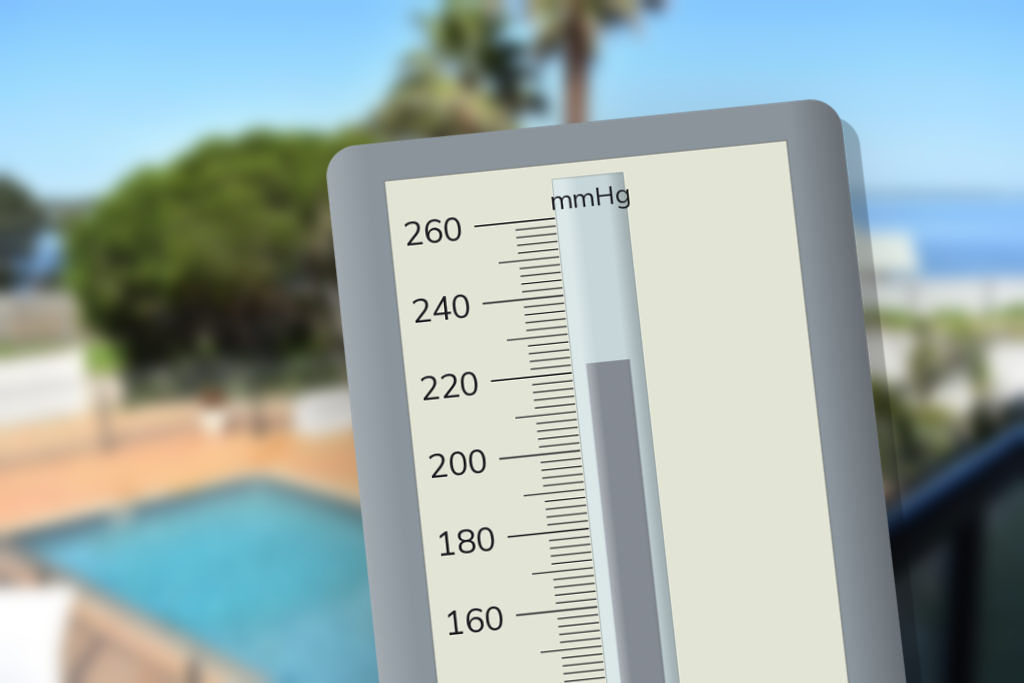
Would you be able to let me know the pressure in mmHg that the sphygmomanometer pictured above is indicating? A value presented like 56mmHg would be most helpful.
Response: 222mmHg
